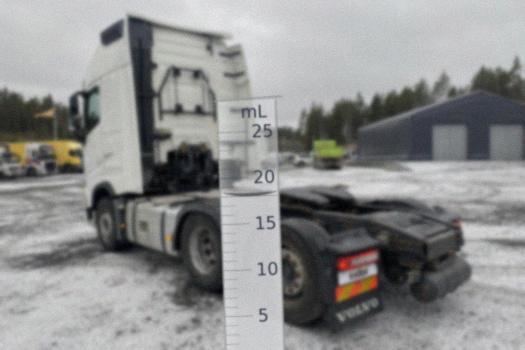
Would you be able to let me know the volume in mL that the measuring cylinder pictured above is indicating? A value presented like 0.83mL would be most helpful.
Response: 18mL
